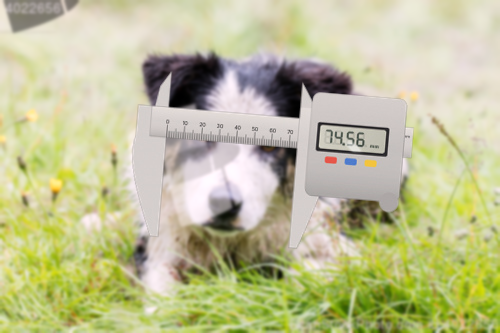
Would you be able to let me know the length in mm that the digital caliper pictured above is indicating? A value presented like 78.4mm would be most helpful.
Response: 74.56mm
